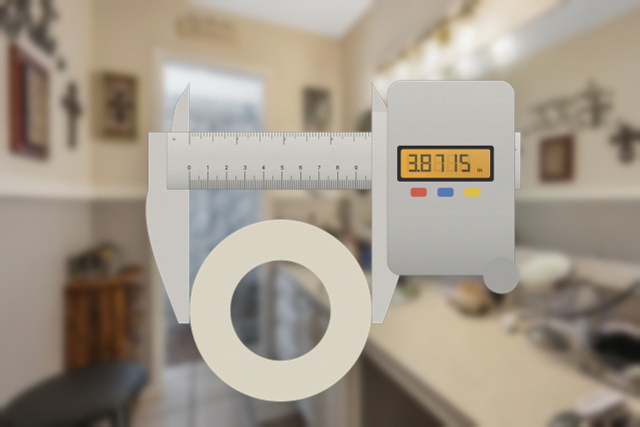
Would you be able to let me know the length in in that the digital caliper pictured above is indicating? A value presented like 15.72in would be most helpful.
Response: 3.8715in
